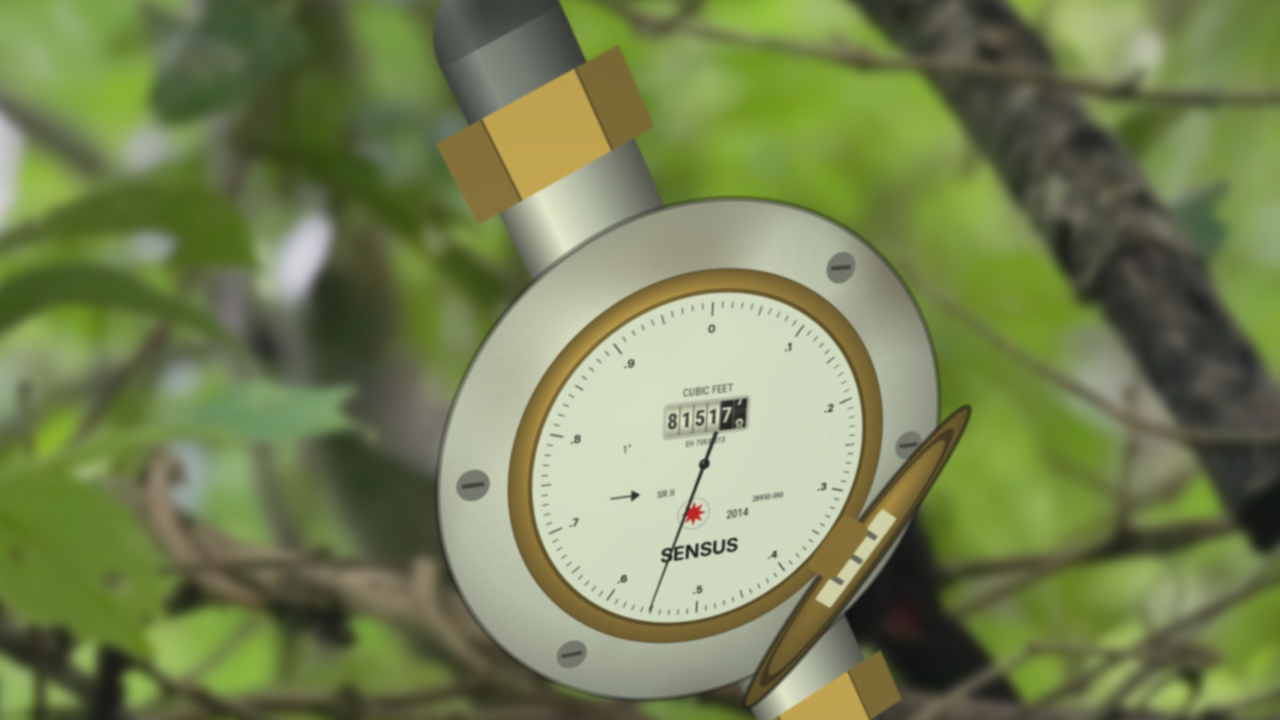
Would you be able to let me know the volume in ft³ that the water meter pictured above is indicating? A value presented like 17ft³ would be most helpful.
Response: 815177.55ft³
